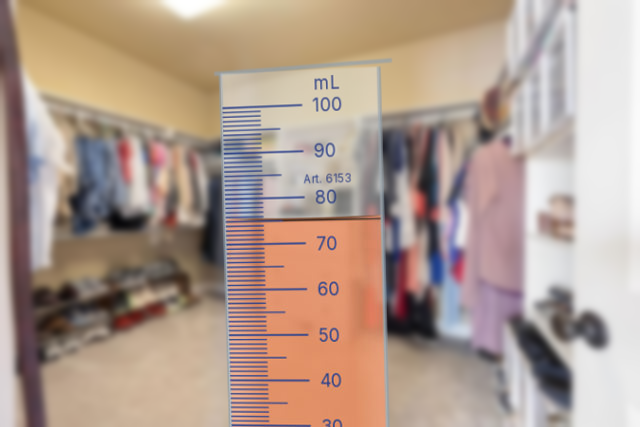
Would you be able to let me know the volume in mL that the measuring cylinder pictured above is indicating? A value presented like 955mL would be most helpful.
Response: 75mL
